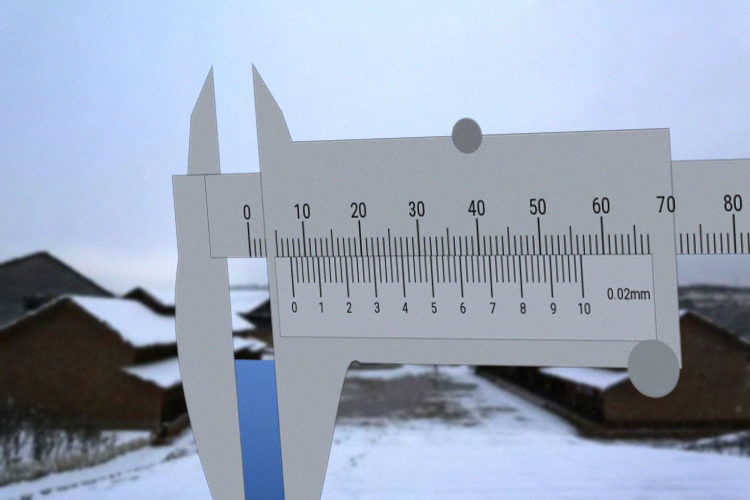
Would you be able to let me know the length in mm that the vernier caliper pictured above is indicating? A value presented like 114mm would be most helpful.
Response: 7.4mm
